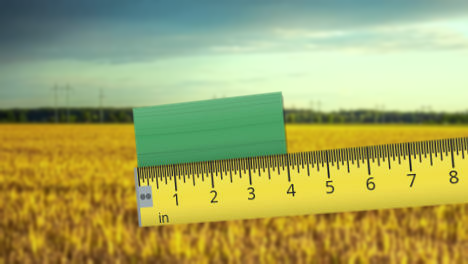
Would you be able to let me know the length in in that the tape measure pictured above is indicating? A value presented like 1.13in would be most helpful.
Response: 4in
